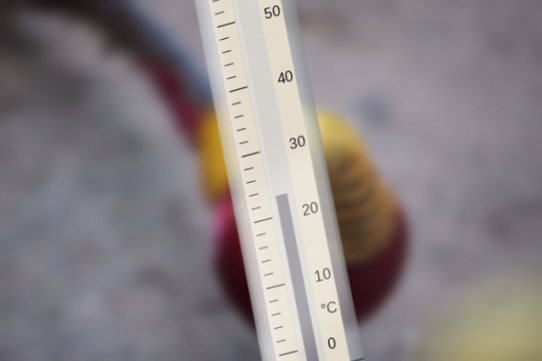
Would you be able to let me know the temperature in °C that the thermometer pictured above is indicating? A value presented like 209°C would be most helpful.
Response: 23°C
